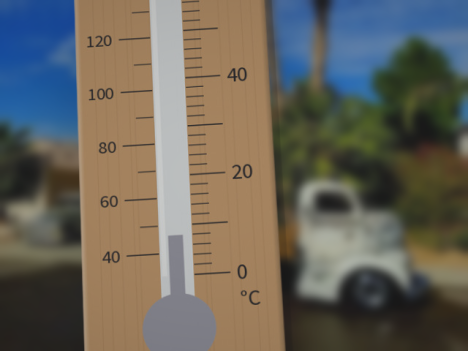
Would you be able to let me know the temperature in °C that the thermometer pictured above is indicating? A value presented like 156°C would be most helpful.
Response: 8°C
